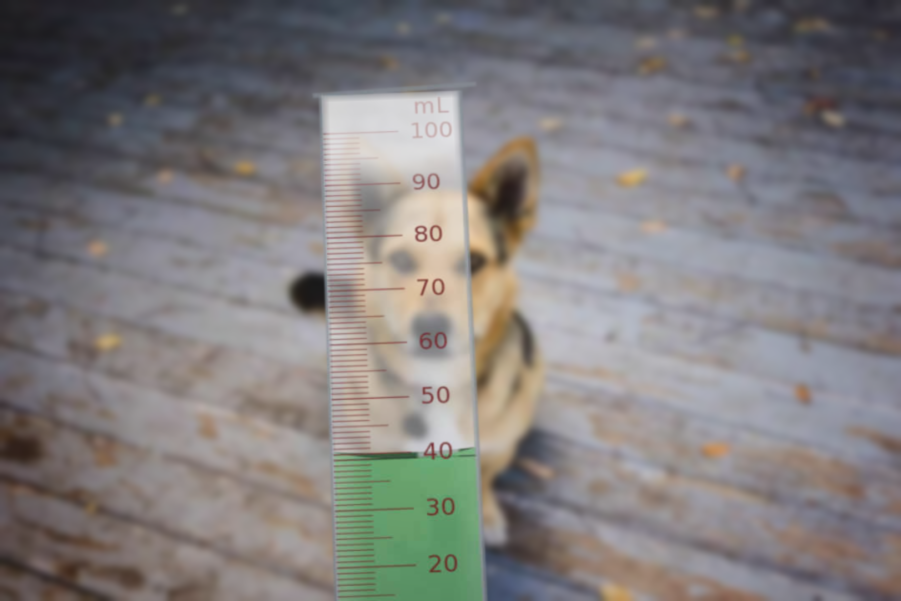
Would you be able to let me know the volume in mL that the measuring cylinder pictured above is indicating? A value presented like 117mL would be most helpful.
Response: 39mL
